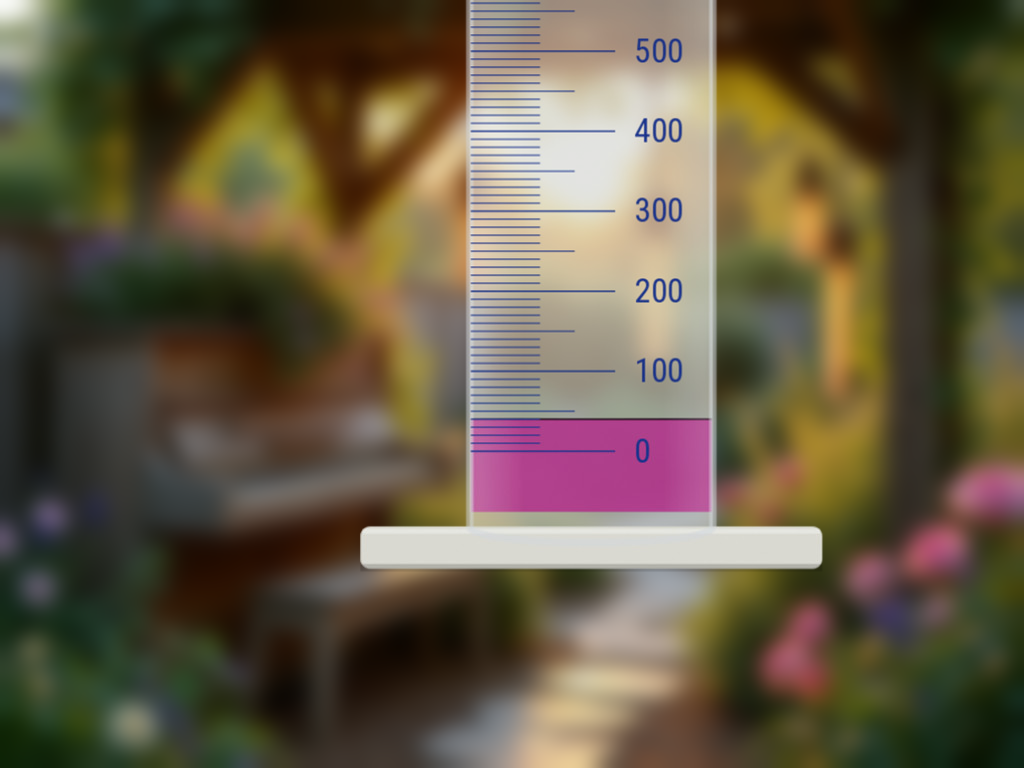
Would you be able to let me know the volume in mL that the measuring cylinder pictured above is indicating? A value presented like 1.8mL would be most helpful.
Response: 40mL
